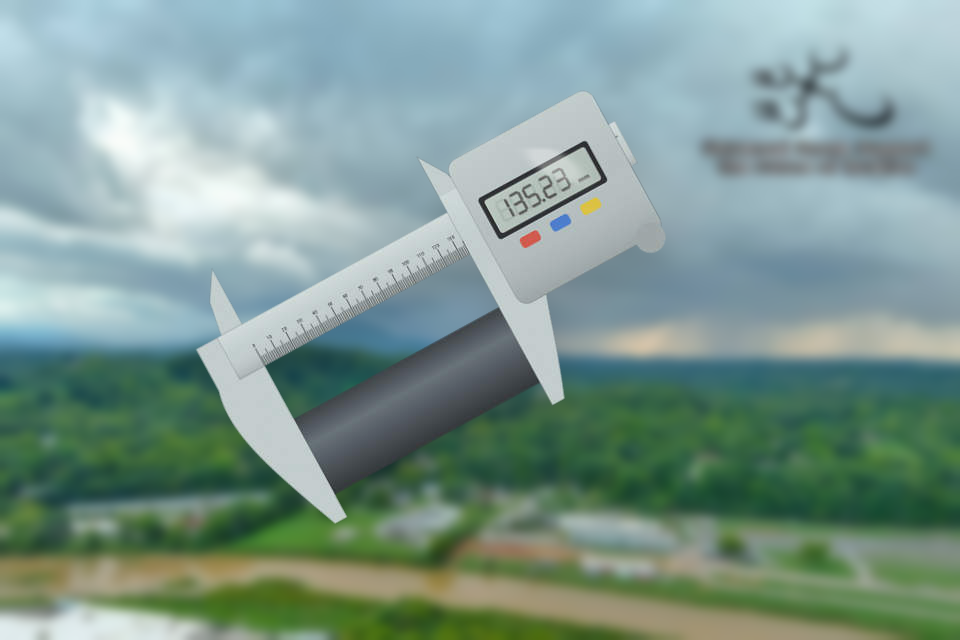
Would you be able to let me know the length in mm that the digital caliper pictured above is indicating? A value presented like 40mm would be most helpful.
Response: 135.23mm
